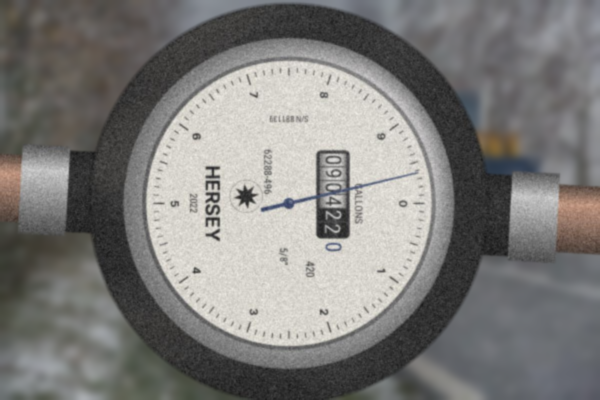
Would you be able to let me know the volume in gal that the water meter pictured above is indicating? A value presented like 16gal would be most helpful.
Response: 904219.6gal
